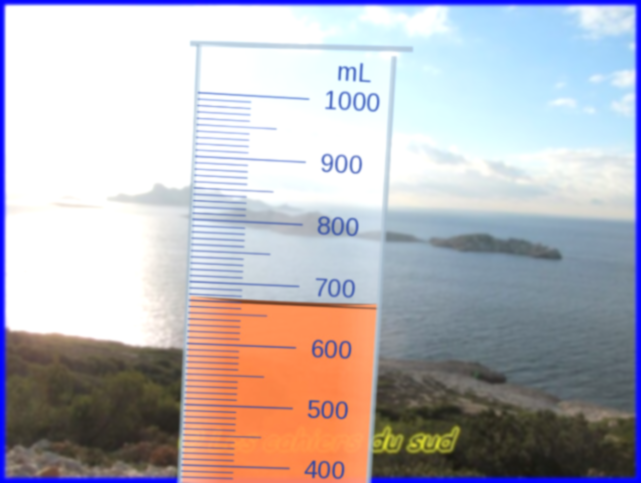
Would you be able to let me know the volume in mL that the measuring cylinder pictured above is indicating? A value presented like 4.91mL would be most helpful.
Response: 670mL
